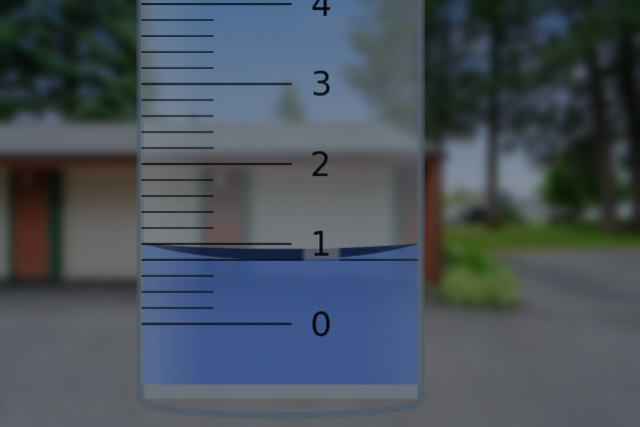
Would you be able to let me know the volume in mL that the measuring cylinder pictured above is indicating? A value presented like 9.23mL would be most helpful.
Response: 0.8mL
